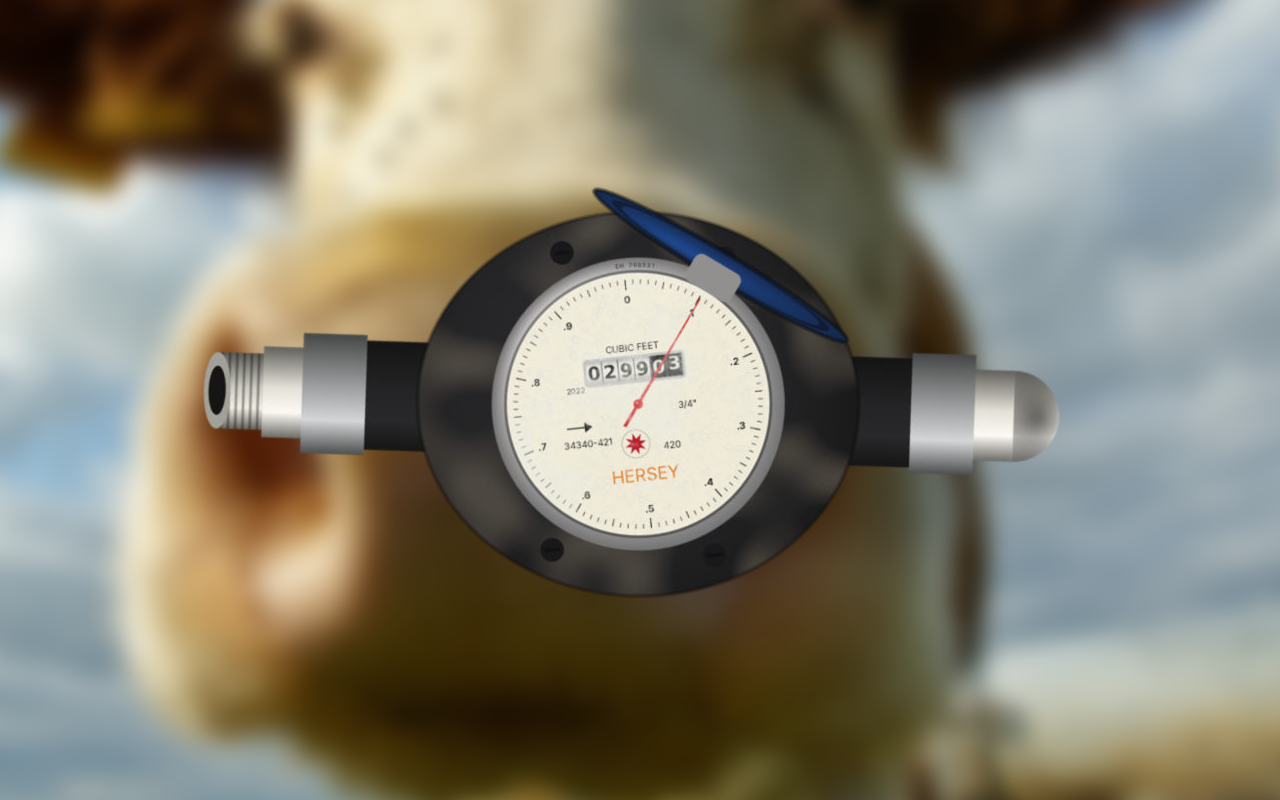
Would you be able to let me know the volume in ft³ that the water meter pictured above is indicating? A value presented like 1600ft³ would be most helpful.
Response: 29903.10ft³
